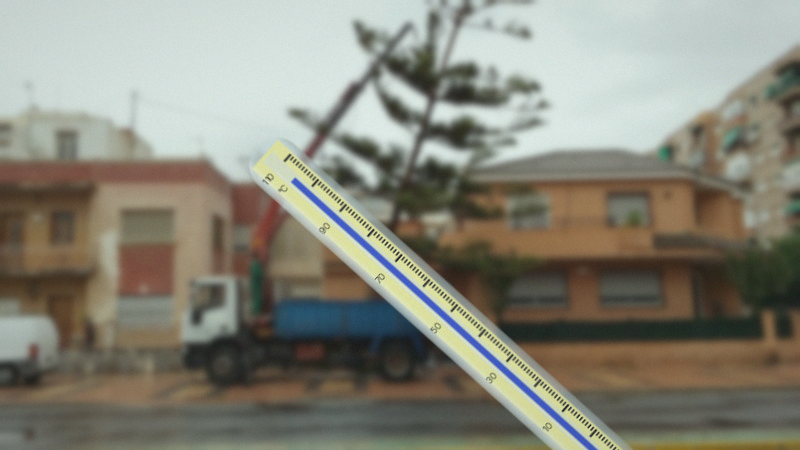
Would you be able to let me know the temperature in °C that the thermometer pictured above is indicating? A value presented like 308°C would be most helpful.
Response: 105°C
